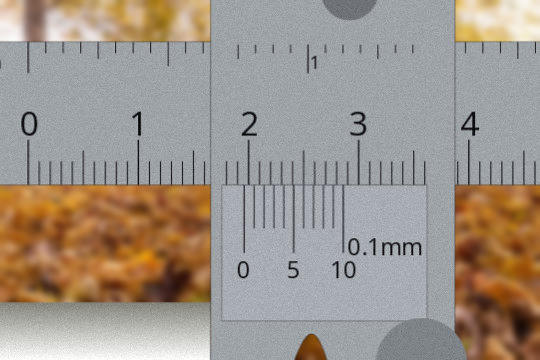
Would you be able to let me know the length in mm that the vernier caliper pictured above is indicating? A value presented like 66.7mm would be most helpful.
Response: 19.6mm
